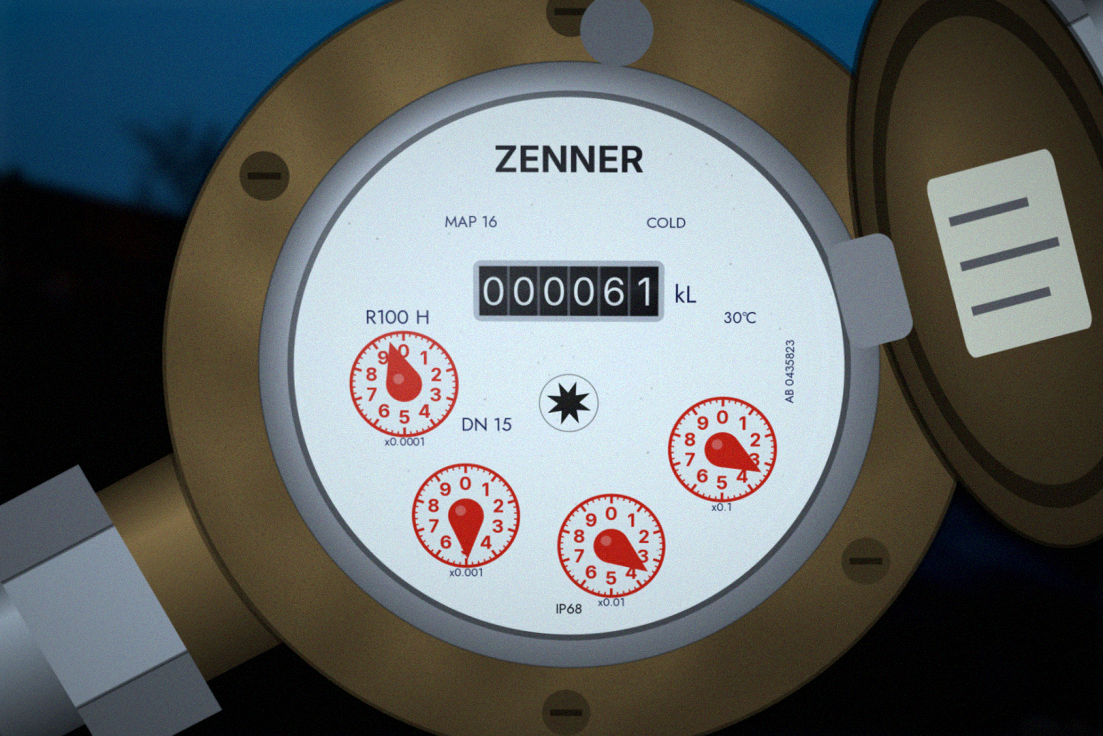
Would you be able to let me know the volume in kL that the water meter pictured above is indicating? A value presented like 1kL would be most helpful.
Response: 61.3349kL
